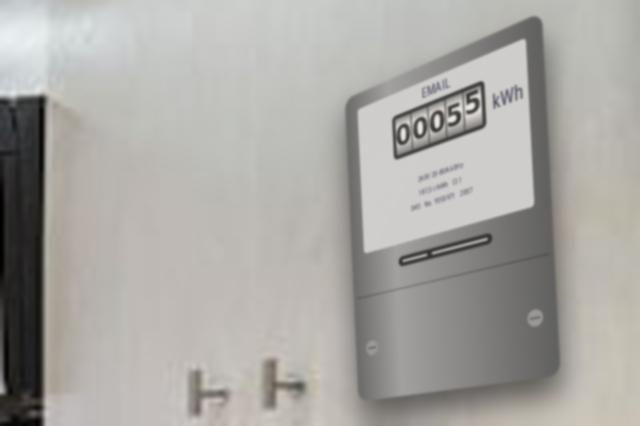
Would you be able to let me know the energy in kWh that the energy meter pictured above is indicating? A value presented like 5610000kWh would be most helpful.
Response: 55kWh
